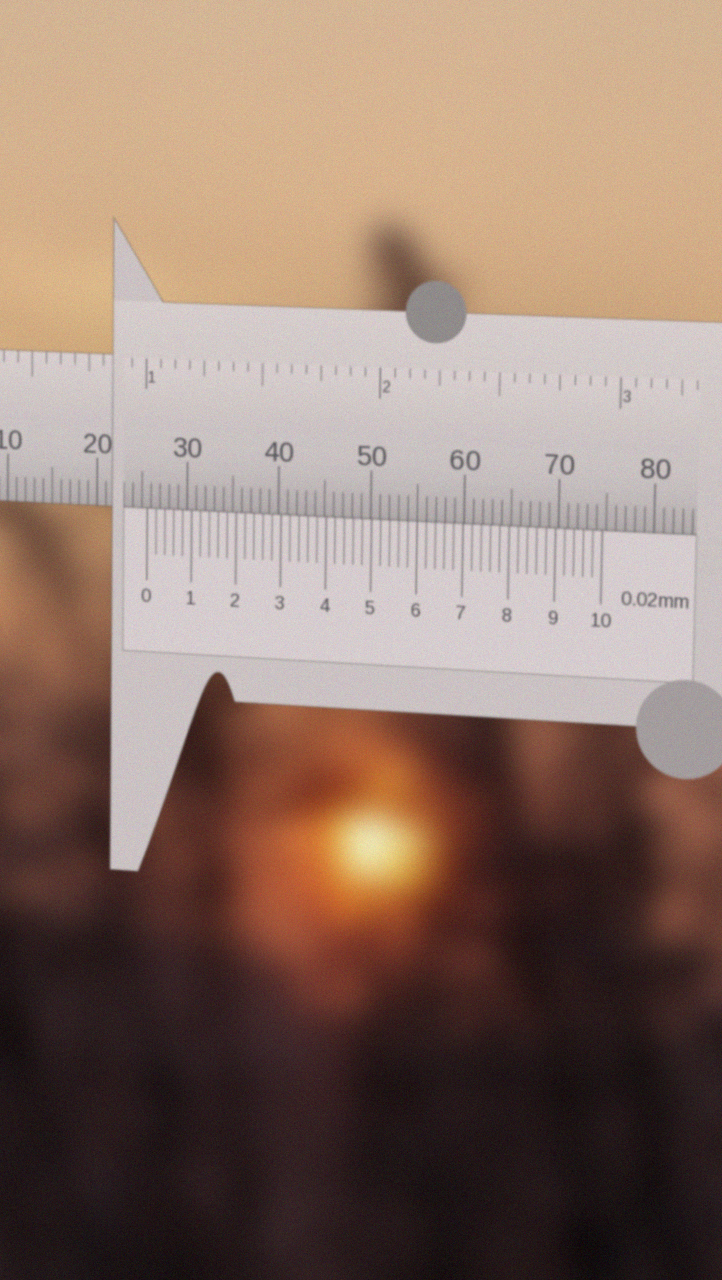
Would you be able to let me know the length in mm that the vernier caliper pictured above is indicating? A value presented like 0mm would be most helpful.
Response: 25.6mm
